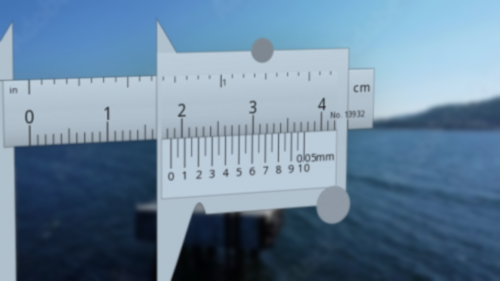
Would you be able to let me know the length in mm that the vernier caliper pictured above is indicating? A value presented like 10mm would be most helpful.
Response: 18.5mm
